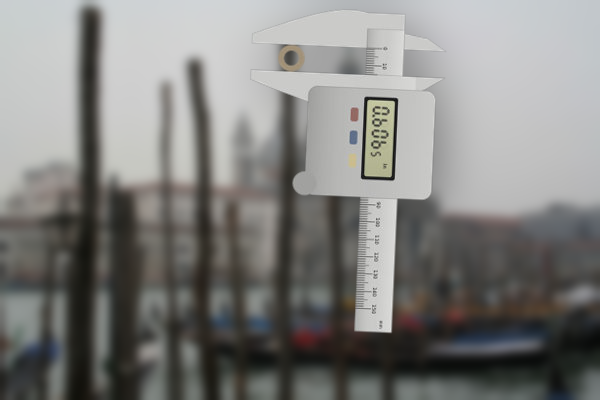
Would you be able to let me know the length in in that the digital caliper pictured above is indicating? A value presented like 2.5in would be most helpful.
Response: 0.6065in
